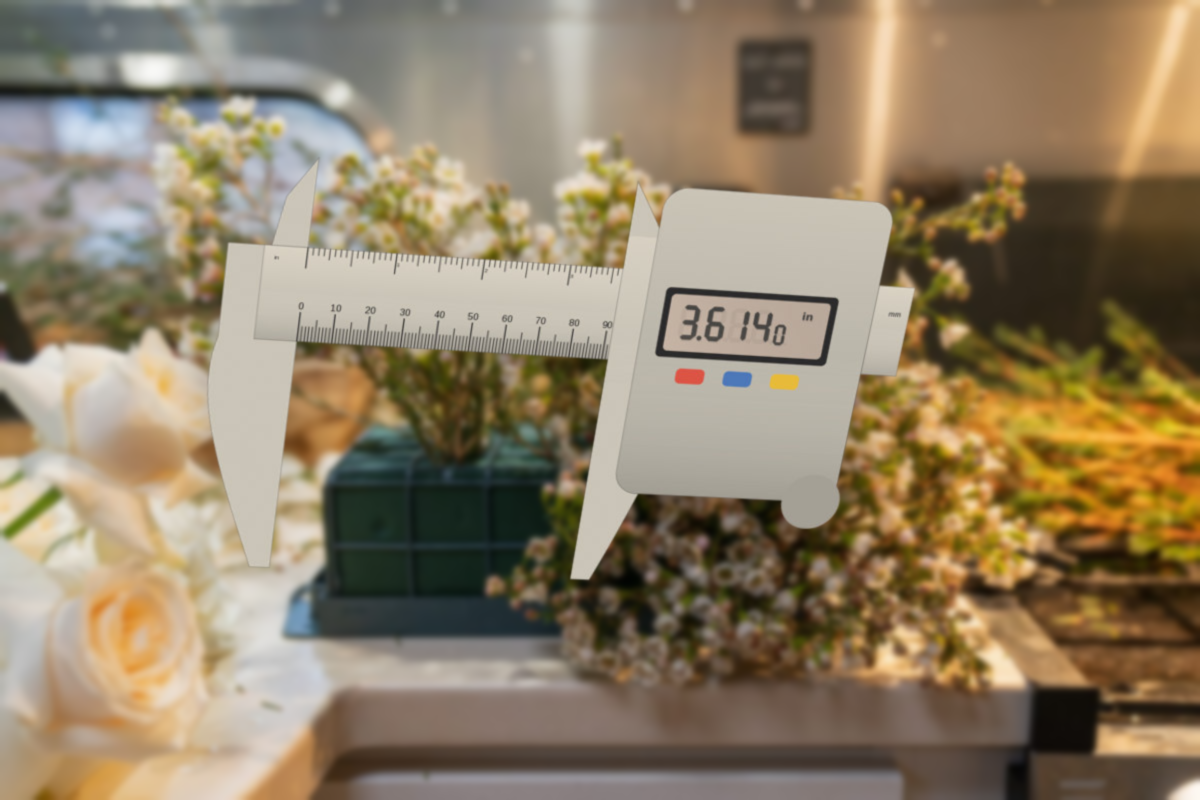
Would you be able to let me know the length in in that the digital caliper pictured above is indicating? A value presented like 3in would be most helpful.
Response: 3.6140in
